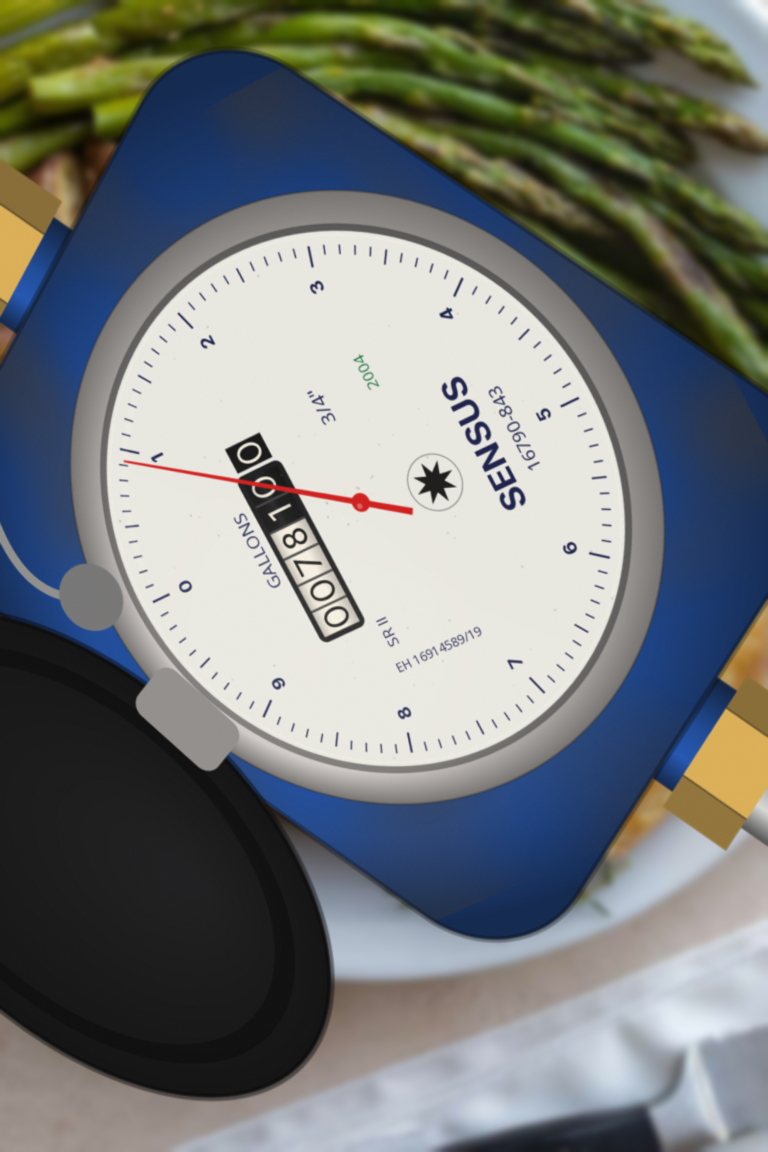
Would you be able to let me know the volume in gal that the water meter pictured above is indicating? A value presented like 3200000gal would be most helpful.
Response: 78100.9gal
